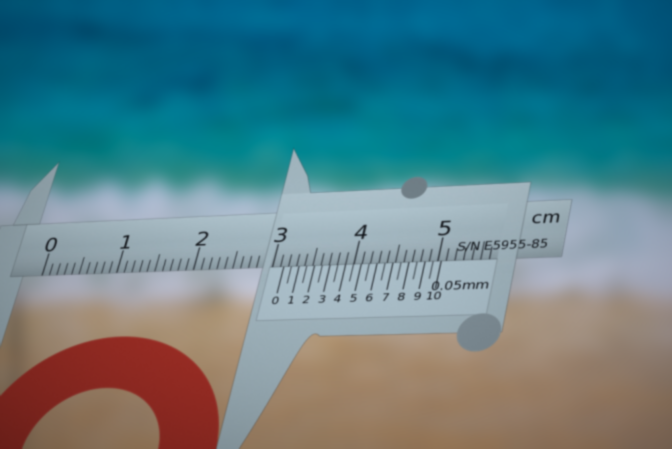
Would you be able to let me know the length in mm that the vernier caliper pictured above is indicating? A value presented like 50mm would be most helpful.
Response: 31.4mm
